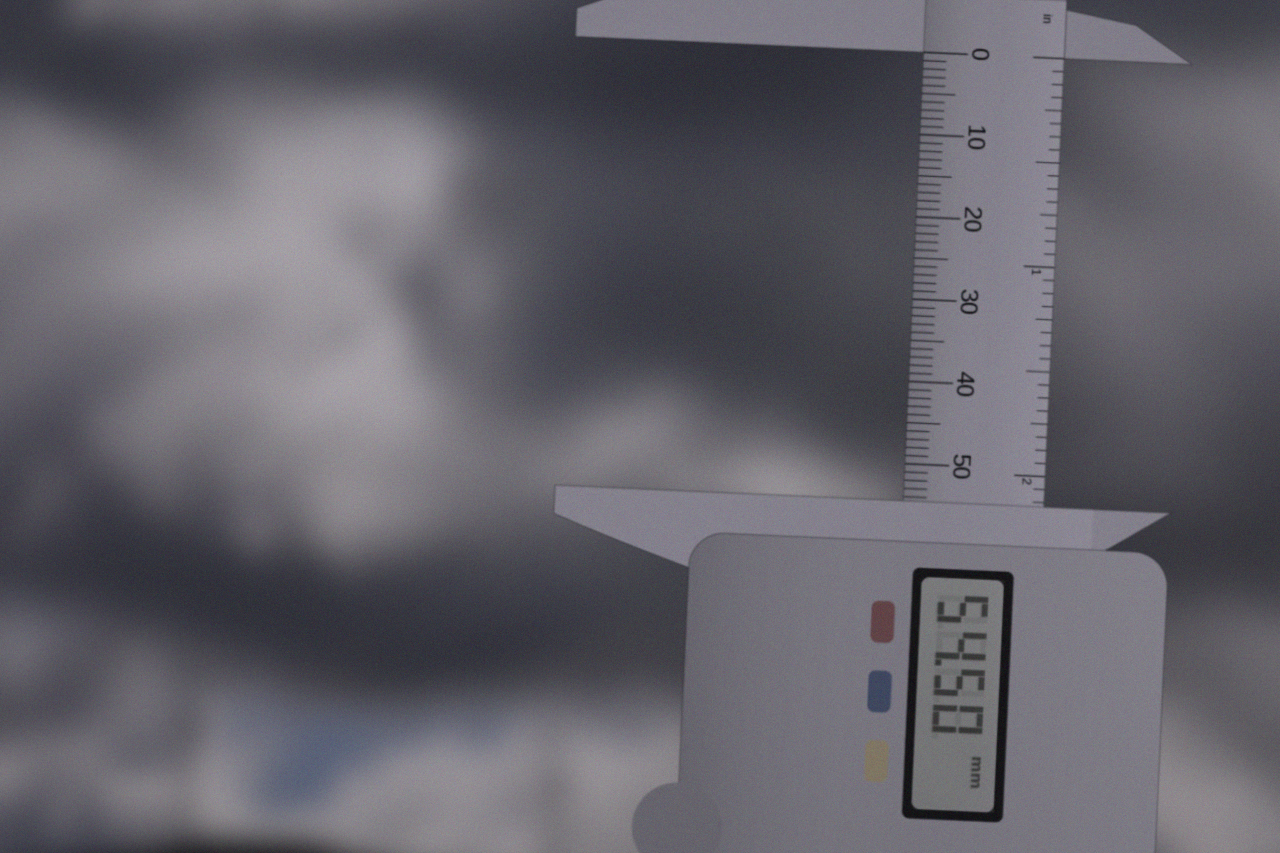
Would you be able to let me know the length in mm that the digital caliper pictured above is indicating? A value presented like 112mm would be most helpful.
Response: 54.50mm
